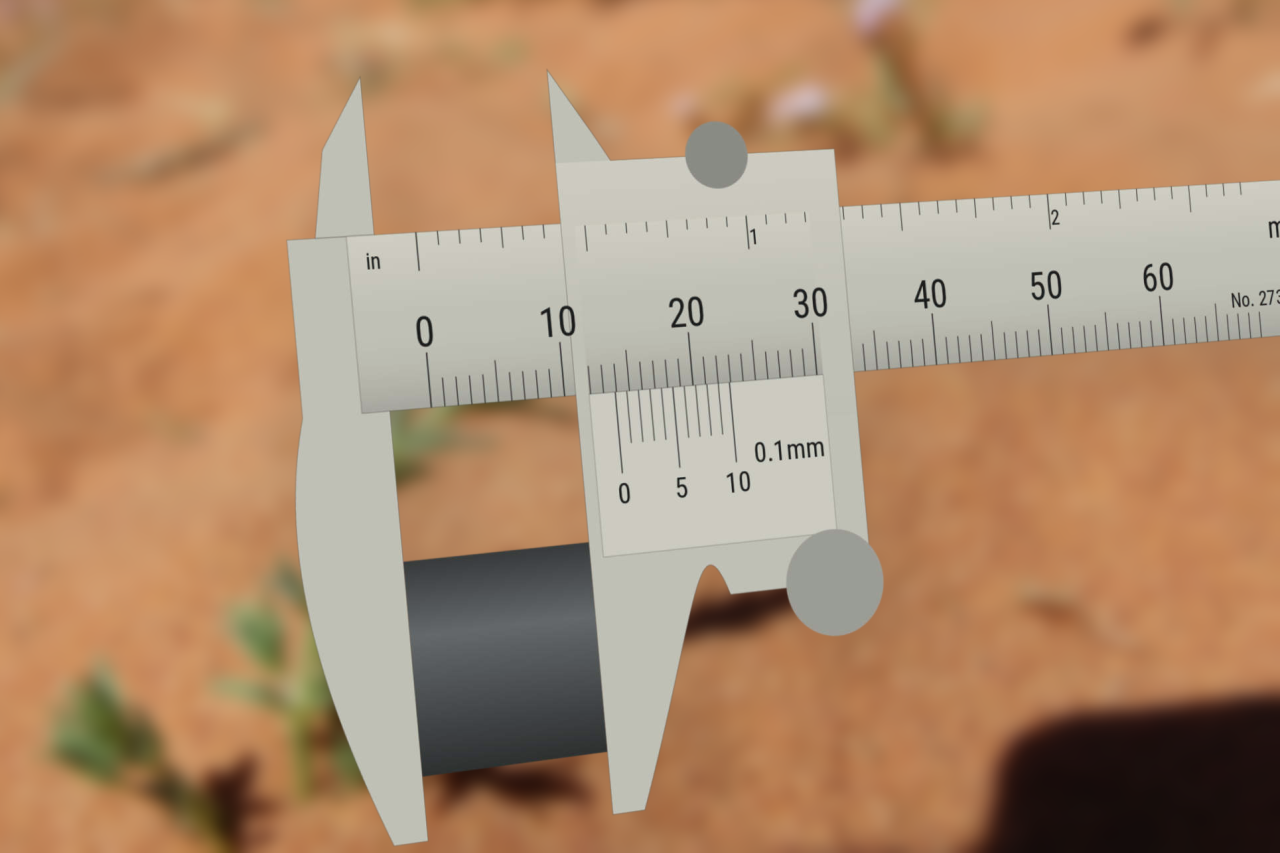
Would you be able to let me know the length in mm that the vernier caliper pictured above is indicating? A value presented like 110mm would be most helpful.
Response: 13.9mm
